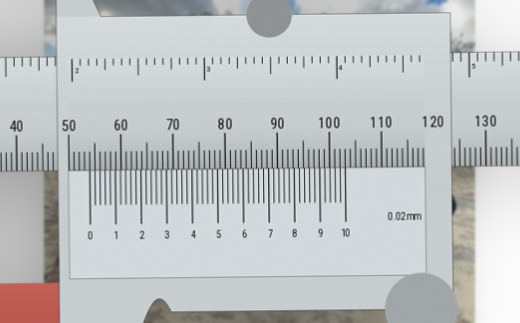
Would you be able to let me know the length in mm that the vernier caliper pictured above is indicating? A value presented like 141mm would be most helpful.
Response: 54.0mm
